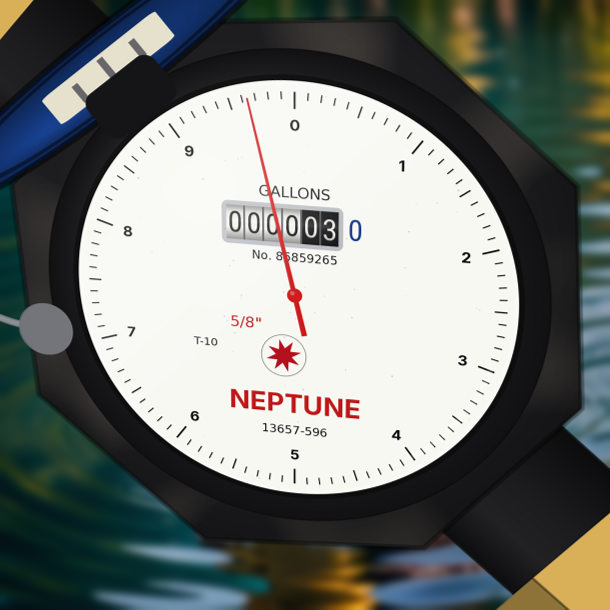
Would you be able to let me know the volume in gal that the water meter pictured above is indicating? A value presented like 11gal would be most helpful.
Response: 29.6gal
